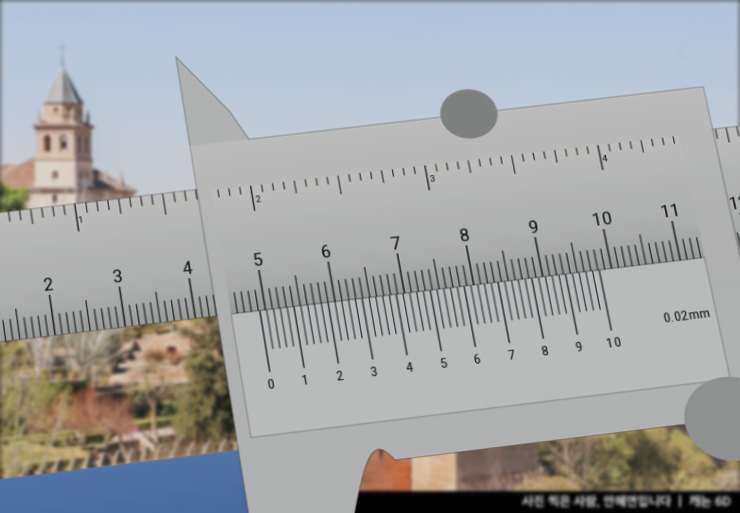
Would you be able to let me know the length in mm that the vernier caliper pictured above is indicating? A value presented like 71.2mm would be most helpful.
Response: 49.2mm
